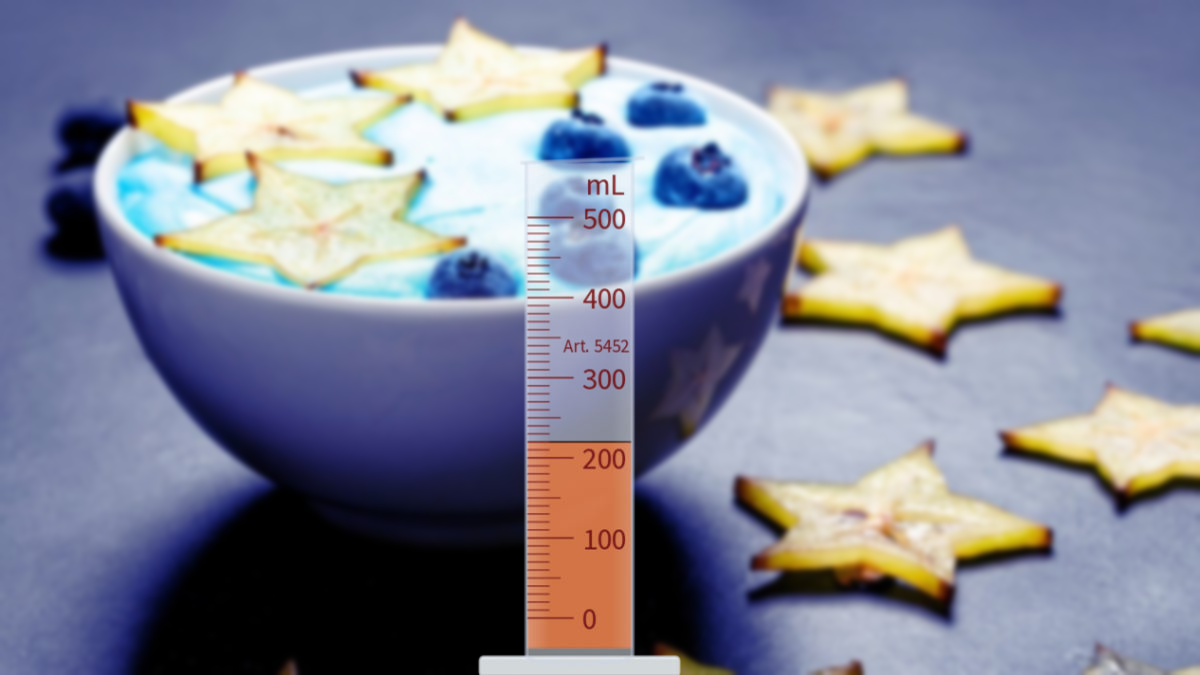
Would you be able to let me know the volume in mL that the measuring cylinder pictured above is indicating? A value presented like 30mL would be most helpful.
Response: 220mL
